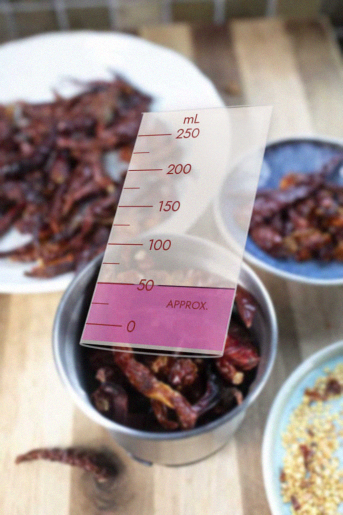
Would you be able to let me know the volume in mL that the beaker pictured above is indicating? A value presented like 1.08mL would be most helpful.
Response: 50mL
